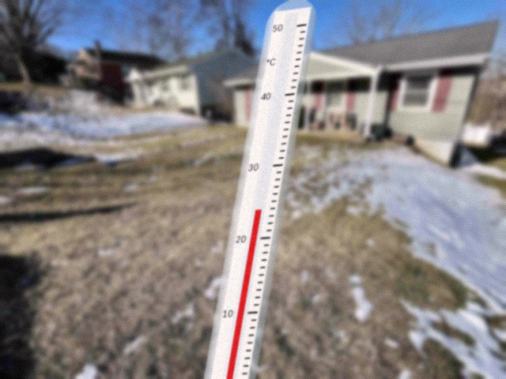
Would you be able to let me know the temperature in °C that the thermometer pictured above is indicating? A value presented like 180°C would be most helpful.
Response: 24°C
